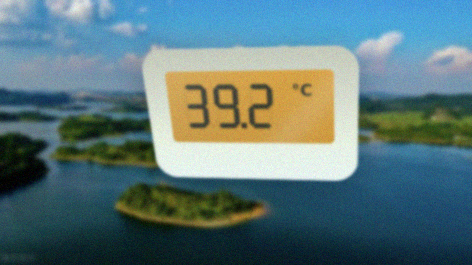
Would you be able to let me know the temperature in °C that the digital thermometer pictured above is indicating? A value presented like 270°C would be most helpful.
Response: 39.2°C
